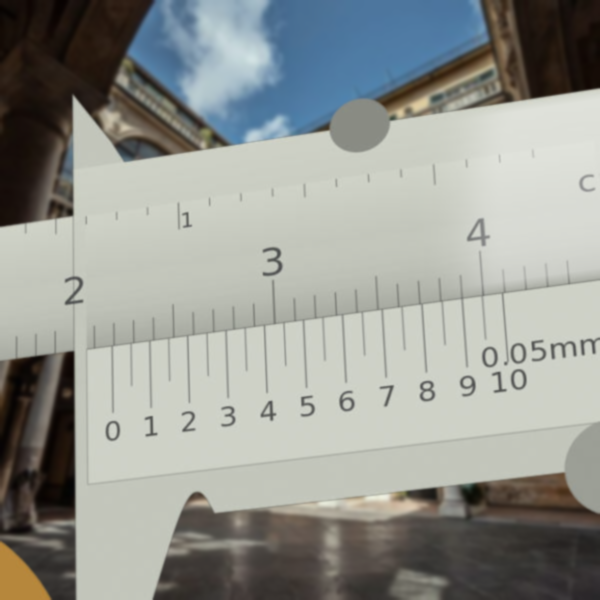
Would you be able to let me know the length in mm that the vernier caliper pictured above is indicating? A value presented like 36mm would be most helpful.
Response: 21.9mm
